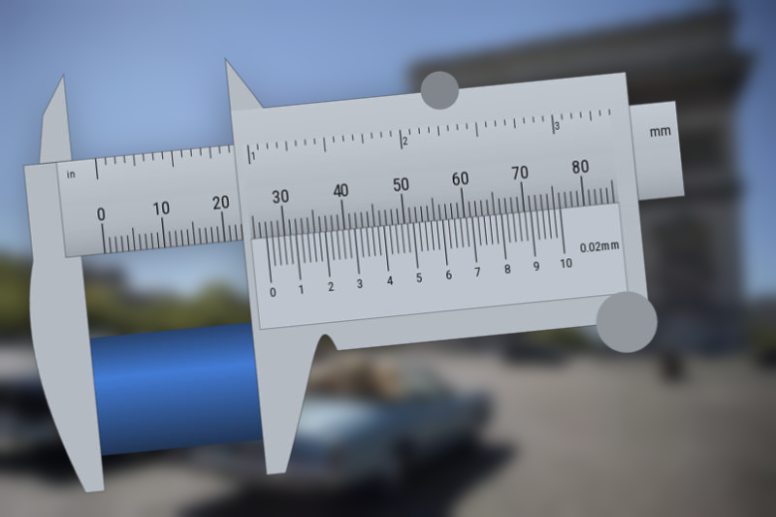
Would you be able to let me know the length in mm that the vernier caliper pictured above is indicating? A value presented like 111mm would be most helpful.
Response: 27.0mm
